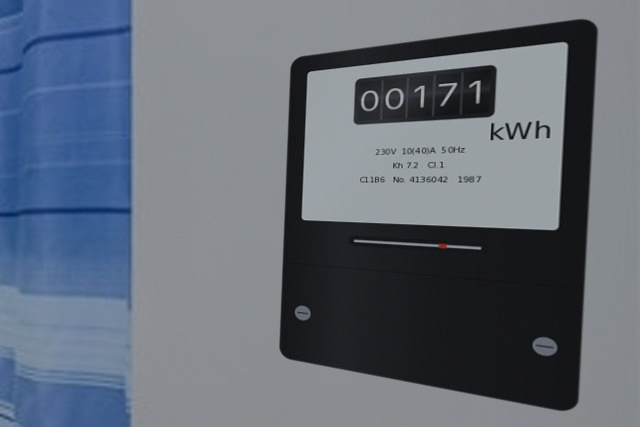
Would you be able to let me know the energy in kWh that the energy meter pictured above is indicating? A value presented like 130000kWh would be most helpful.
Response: 171kWh
